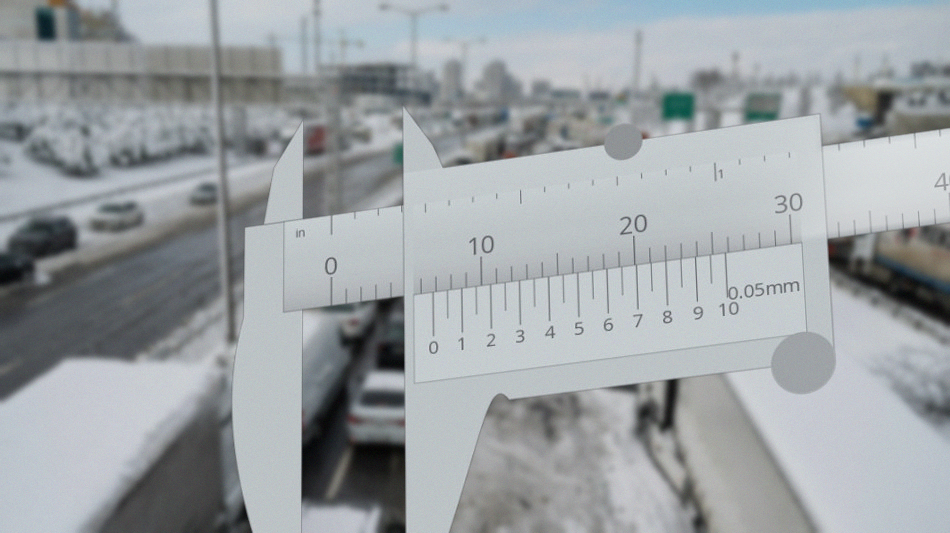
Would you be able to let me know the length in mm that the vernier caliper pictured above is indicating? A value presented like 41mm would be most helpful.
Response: 6.8mm
